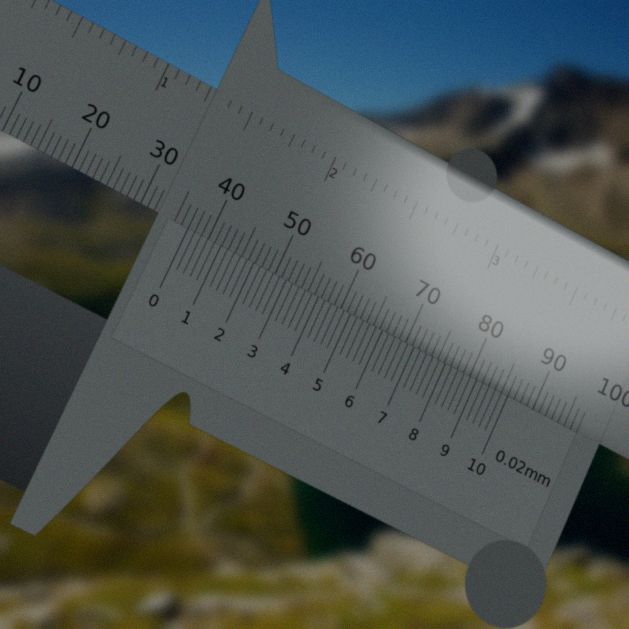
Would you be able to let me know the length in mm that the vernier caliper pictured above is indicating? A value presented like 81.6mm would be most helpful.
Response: 37.0mm
